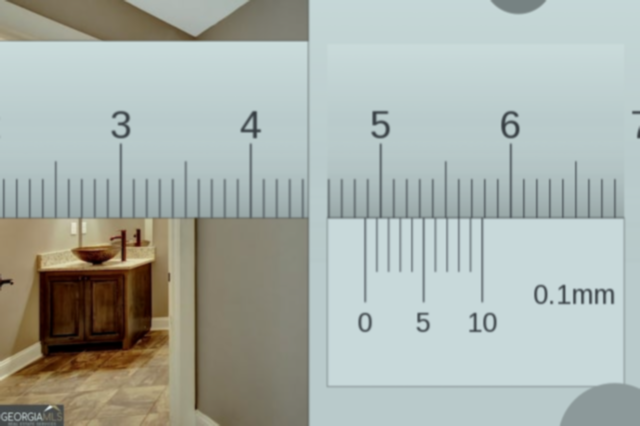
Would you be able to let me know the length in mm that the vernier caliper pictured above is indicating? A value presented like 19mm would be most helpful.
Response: 48.8mm
